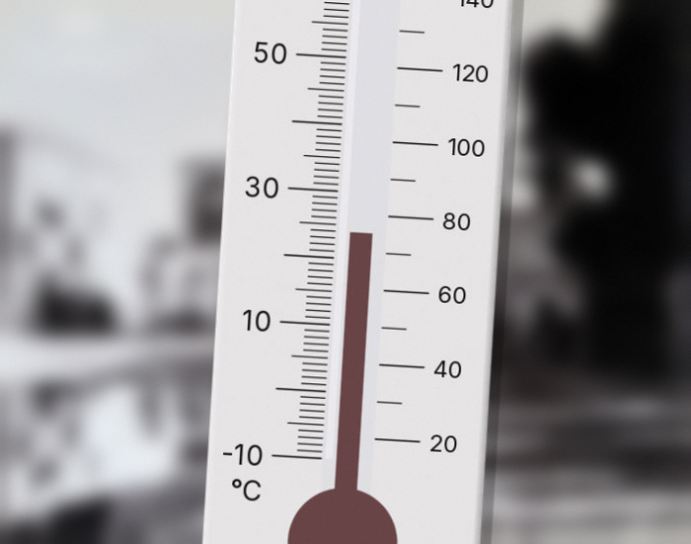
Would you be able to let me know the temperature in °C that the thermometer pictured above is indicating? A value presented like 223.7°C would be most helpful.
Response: 24°C
